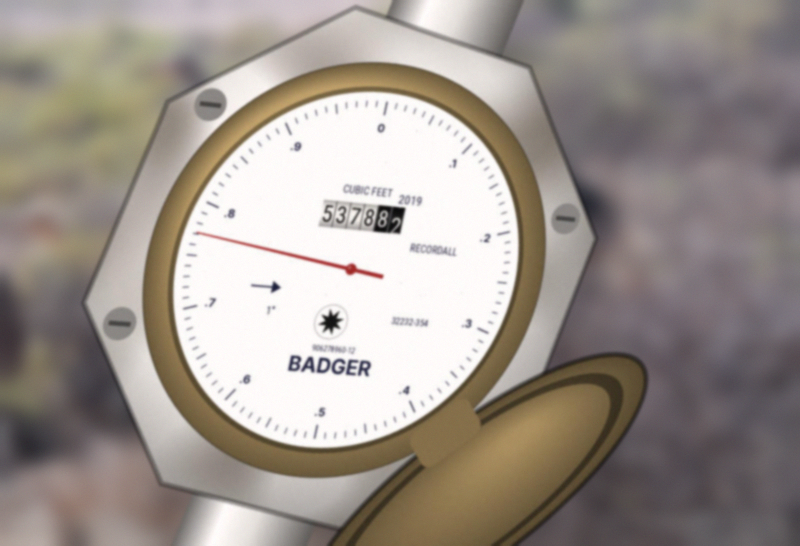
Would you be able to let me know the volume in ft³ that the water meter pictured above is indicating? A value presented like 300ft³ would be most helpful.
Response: 537881.77ft³
